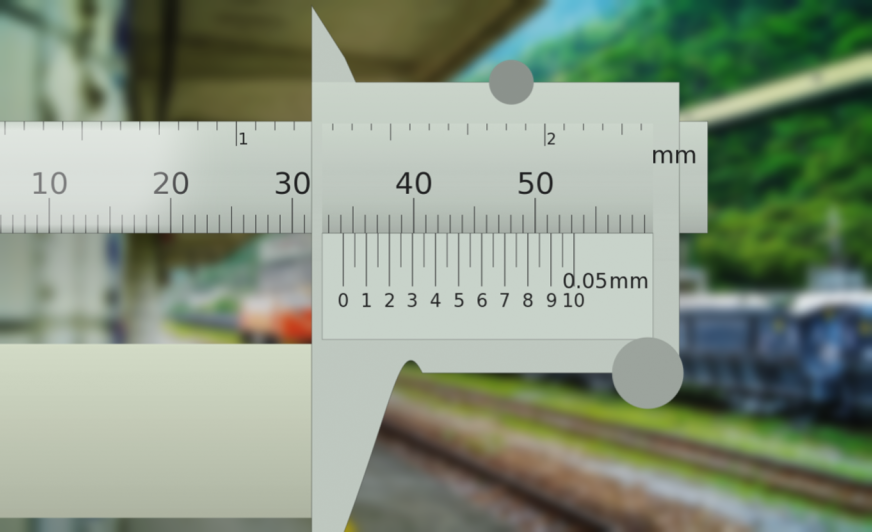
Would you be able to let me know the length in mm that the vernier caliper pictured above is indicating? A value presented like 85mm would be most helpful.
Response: 34.2mm
